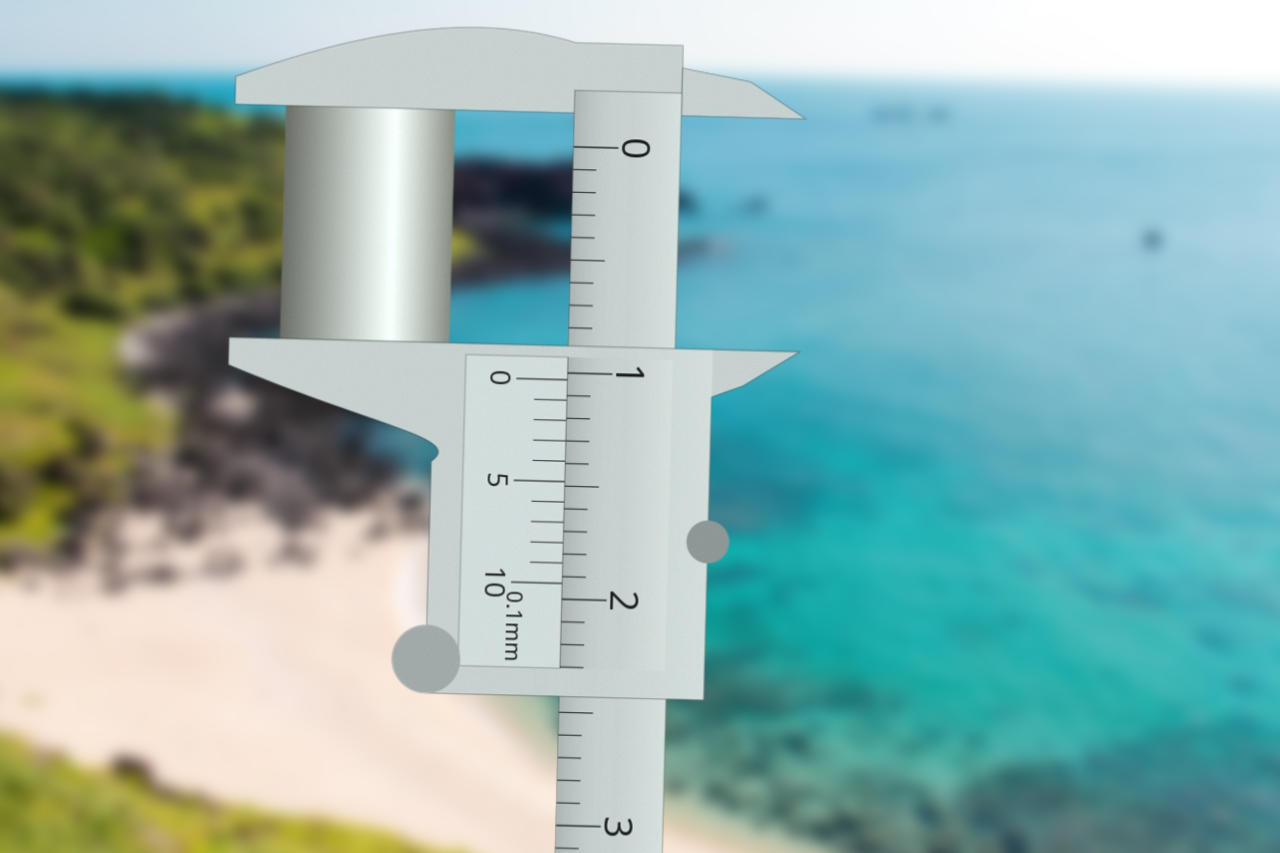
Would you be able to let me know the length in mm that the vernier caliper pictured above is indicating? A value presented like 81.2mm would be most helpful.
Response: 10.3mm
